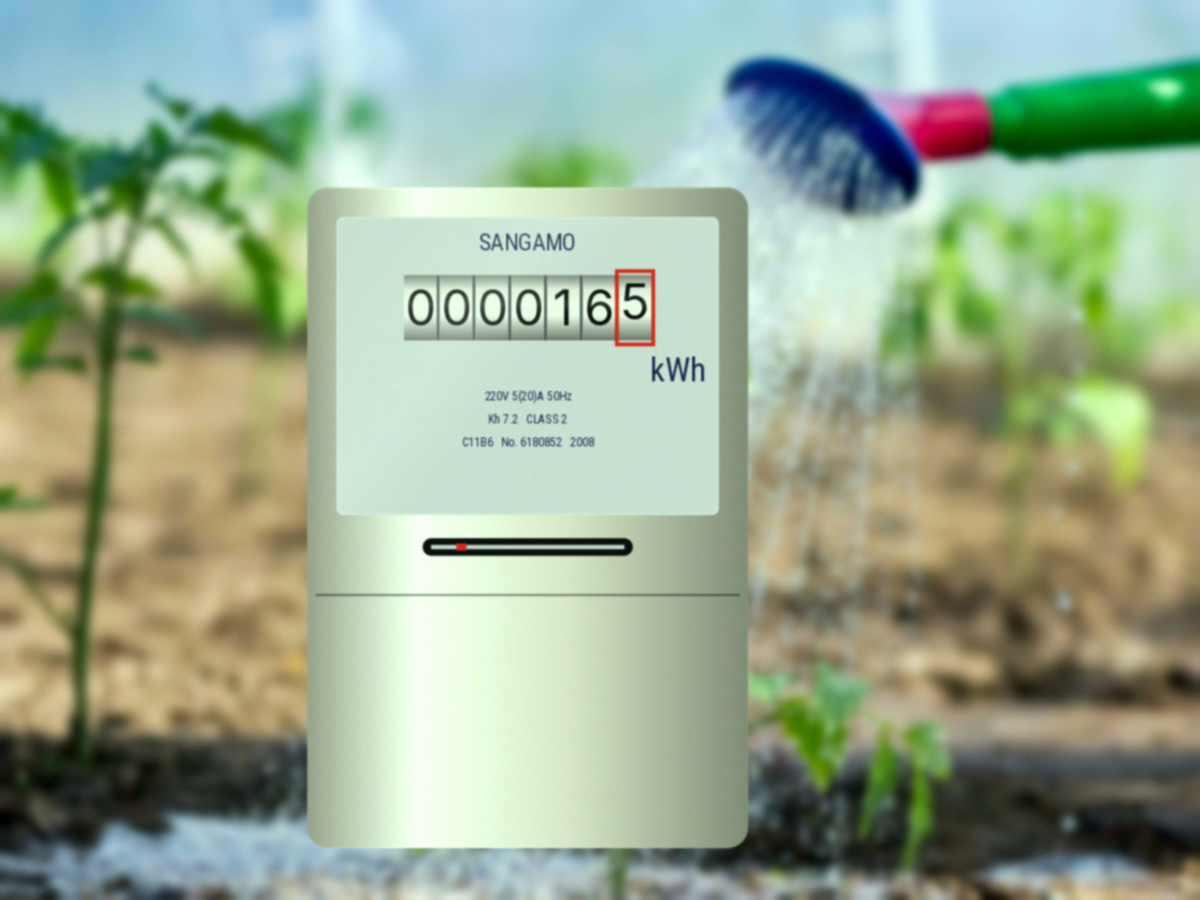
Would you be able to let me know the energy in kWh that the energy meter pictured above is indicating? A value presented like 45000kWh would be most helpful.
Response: 16.5kWh
